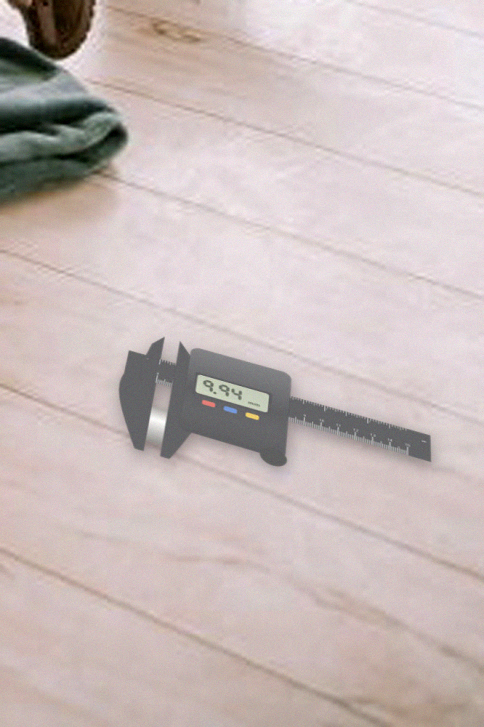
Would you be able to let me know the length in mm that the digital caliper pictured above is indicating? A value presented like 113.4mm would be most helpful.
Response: 9.94mm
